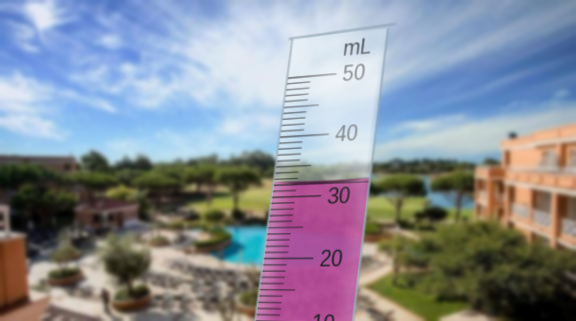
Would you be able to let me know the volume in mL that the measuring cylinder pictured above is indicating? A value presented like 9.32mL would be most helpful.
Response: 32mL
